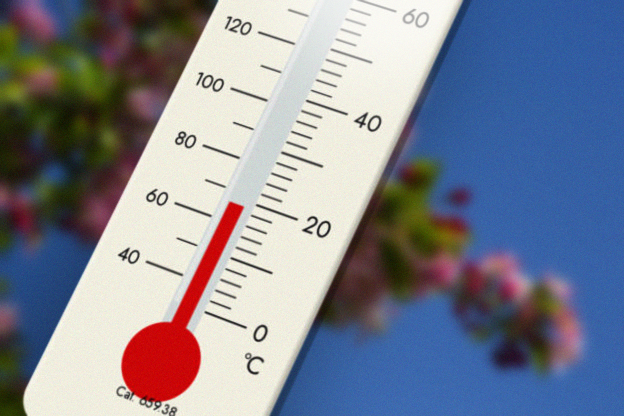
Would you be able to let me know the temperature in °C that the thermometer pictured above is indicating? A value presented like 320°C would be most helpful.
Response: 19°C
